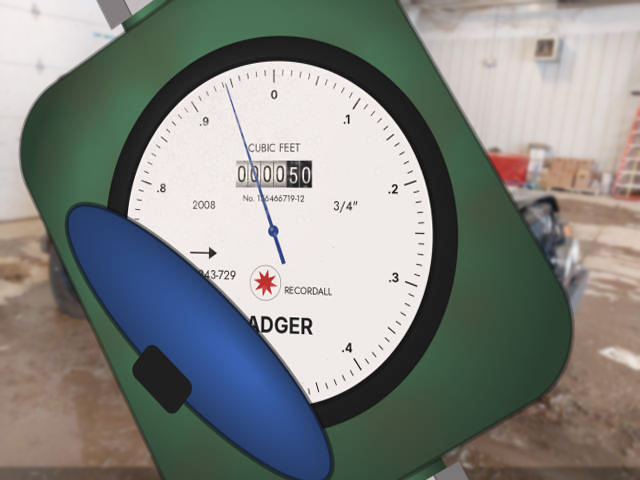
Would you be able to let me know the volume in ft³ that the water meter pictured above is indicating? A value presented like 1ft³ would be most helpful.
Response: 49.94ft³
